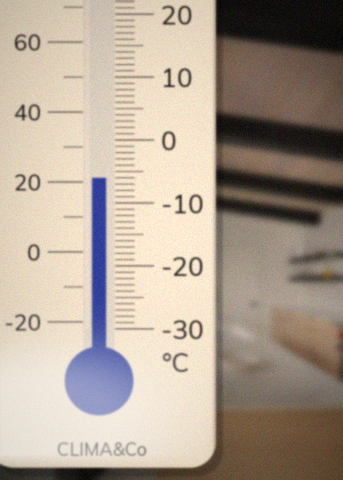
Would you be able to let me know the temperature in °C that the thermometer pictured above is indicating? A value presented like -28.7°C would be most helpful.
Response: -6°C
